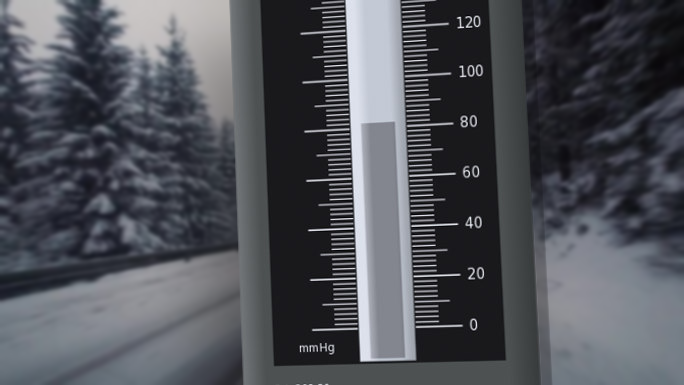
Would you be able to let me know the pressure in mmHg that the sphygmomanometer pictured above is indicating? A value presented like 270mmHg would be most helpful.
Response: 82mmHg
